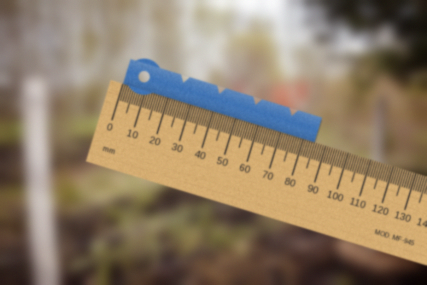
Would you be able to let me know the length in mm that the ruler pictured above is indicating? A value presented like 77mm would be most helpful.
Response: 85mm
